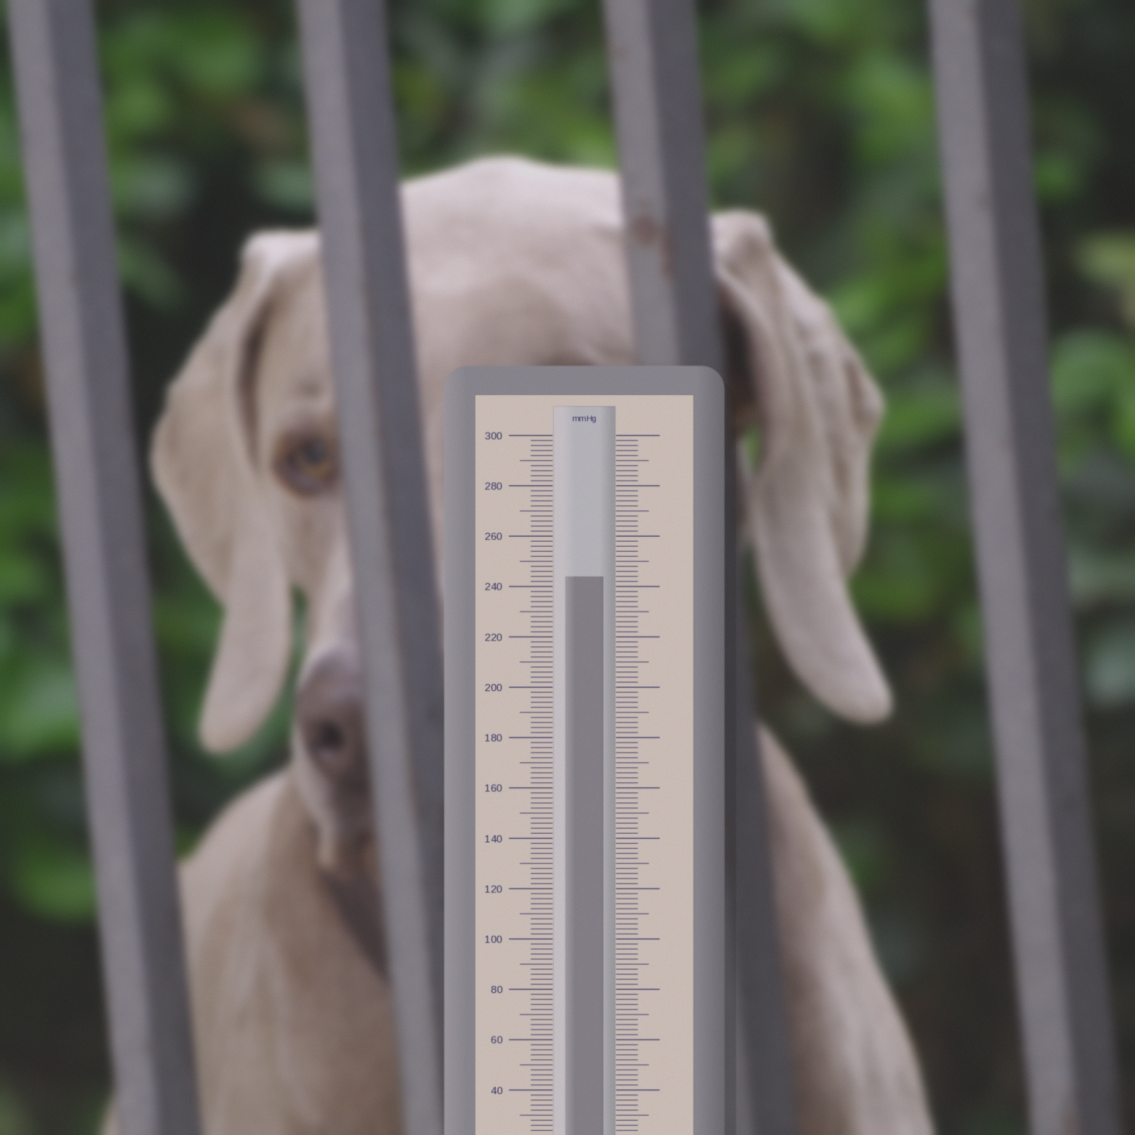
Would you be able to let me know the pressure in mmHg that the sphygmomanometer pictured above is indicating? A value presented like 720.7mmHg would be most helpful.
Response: 244mmHg
